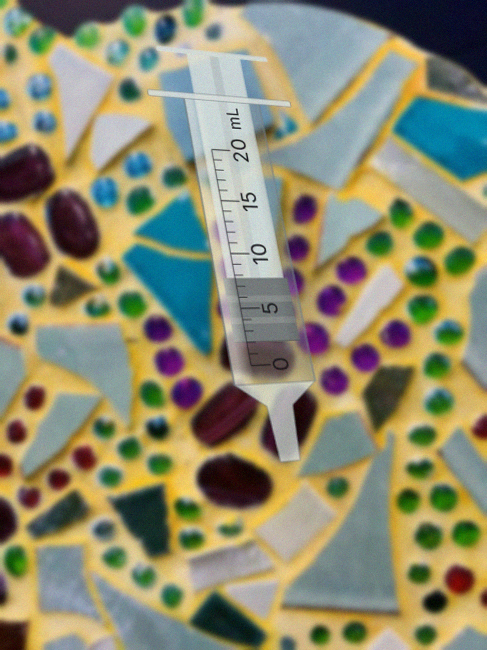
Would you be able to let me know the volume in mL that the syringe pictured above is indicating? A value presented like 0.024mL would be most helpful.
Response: 2mL
